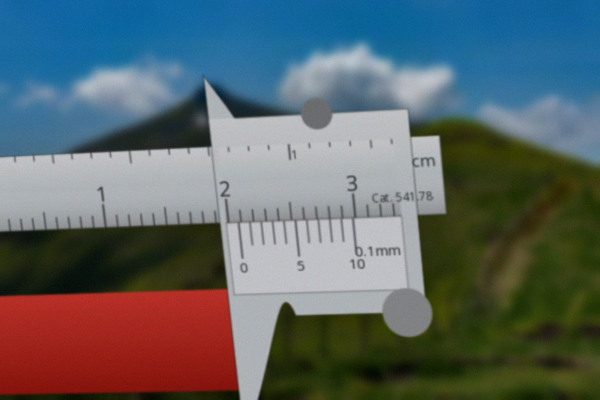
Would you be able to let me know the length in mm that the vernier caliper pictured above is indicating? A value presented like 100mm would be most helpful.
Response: 20.8mm
